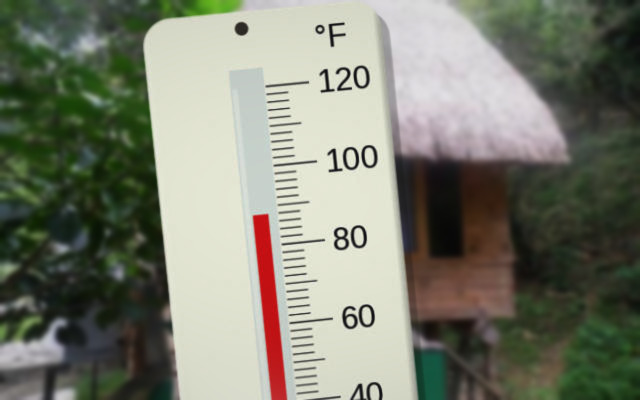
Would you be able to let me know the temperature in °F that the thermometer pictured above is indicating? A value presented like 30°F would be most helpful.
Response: 88°F
